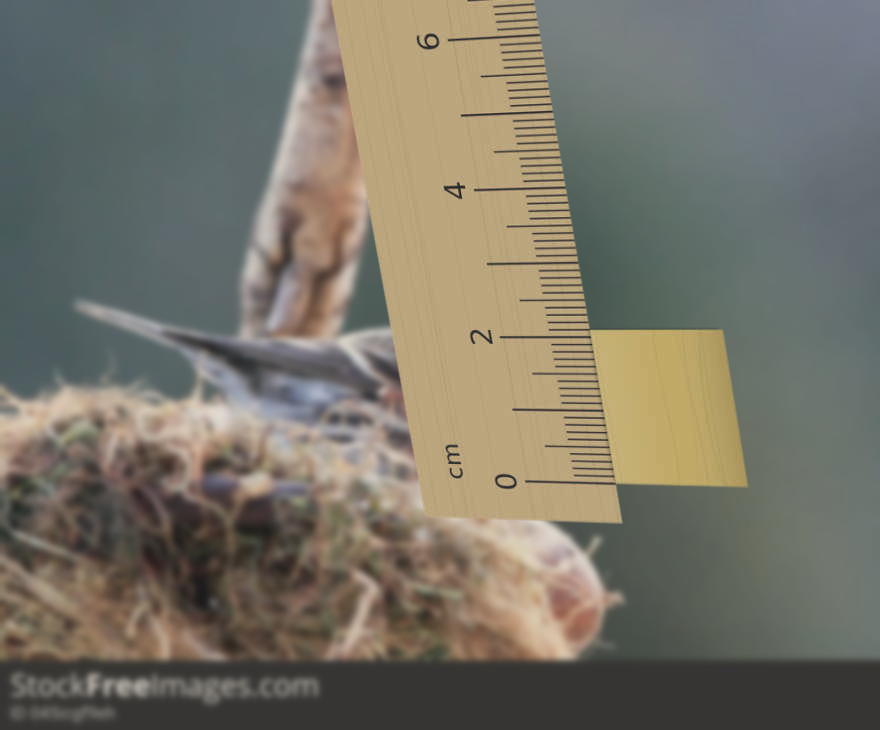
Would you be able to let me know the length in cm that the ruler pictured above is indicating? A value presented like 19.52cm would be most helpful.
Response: 2.1cm
